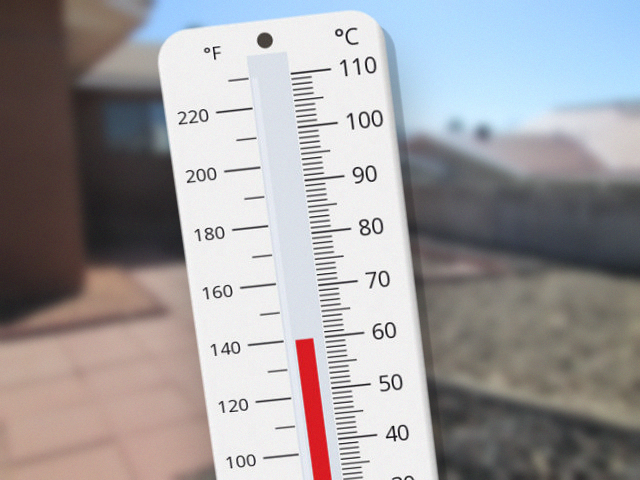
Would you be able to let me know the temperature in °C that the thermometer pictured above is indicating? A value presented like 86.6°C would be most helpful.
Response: 60°C
